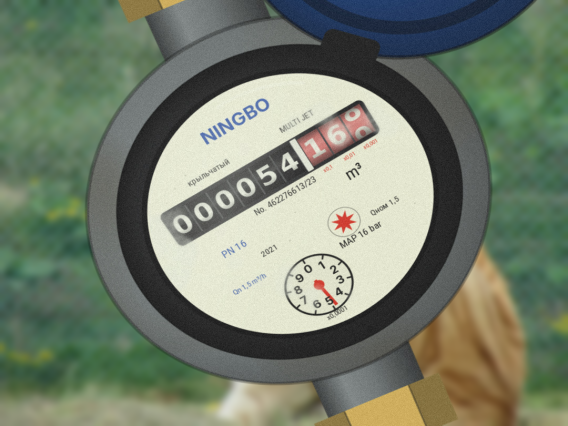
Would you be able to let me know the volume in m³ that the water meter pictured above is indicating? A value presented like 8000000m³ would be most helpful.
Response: 54.1684m³
